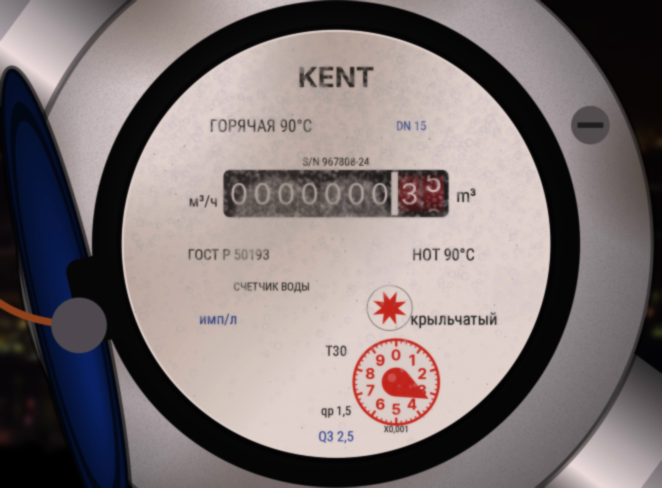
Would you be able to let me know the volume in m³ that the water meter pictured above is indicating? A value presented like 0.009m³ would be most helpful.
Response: 0.353m³
